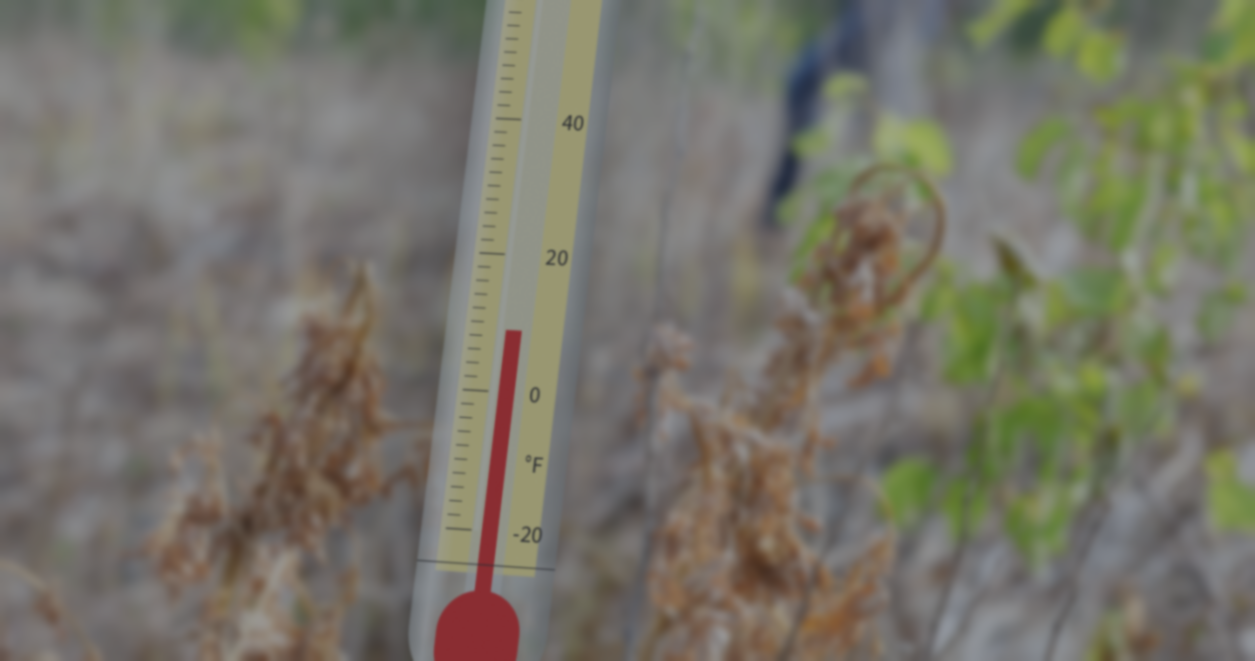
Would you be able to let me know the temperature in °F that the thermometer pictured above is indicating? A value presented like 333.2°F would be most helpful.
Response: 9°F
